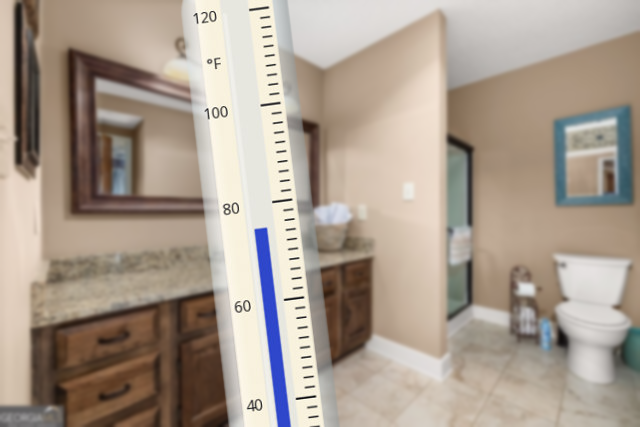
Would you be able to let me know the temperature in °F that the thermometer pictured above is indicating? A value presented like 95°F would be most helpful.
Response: 75°F
